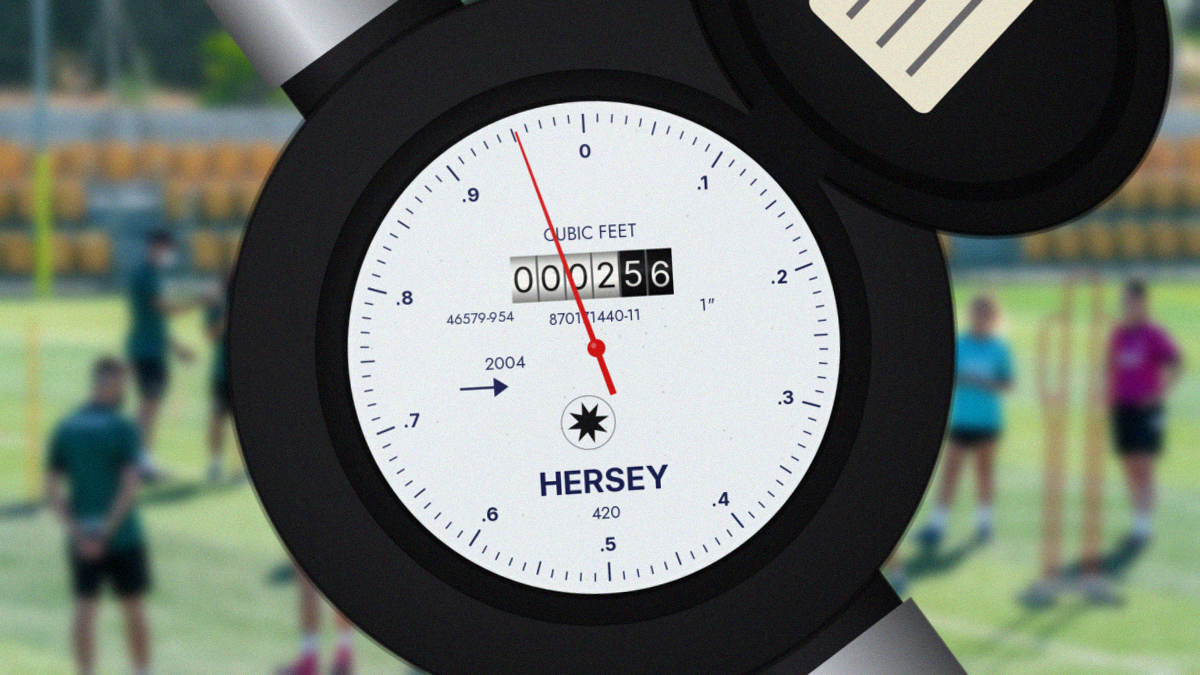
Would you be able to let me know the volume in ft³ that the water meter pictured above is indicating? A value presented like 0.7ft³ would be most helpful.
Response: 255.95ft³
